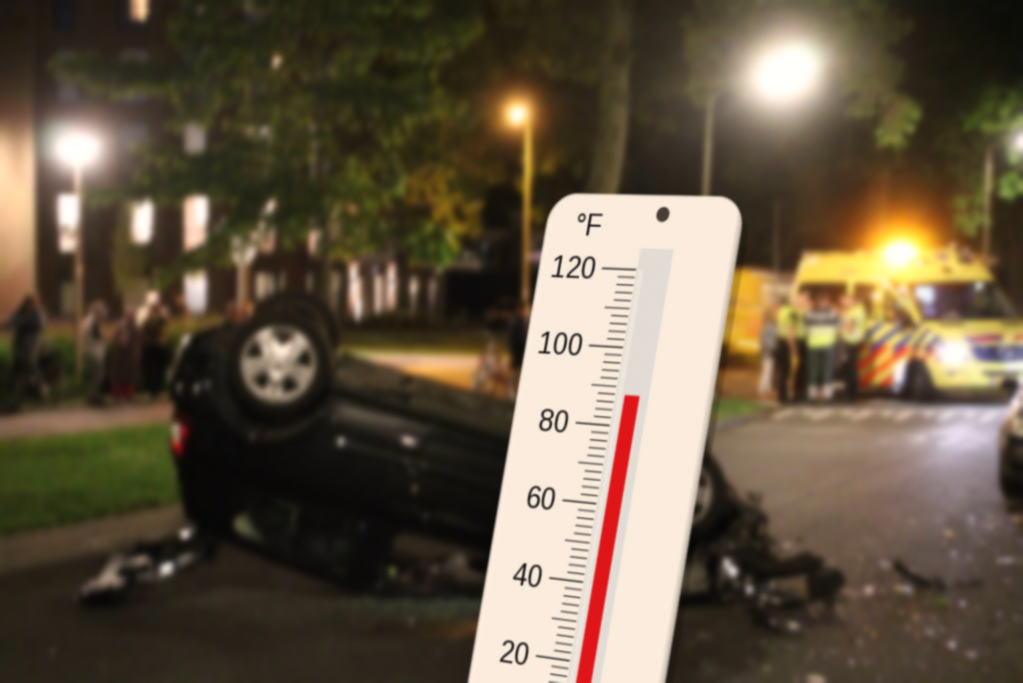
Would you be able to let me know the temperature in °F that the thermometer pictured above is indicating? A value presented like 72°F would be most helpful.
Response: 88°F
